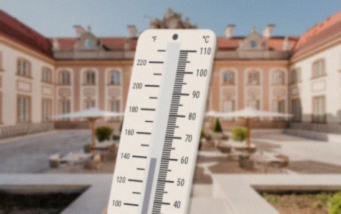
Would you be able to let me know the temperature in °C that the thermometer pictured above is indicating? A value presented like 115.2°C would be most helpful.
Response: 60°C
